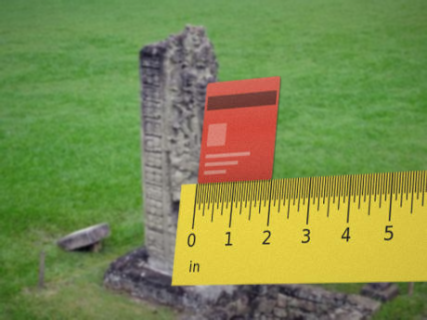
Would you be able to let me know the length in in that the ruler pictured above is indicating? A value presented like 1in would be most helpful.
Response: 2in
